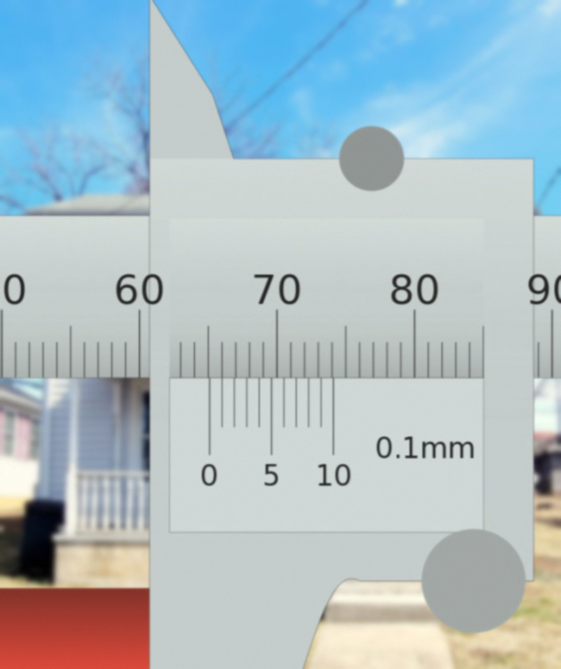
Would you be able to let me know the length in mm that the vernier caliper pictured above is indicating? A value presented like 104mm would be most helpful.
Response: 65.1mm
